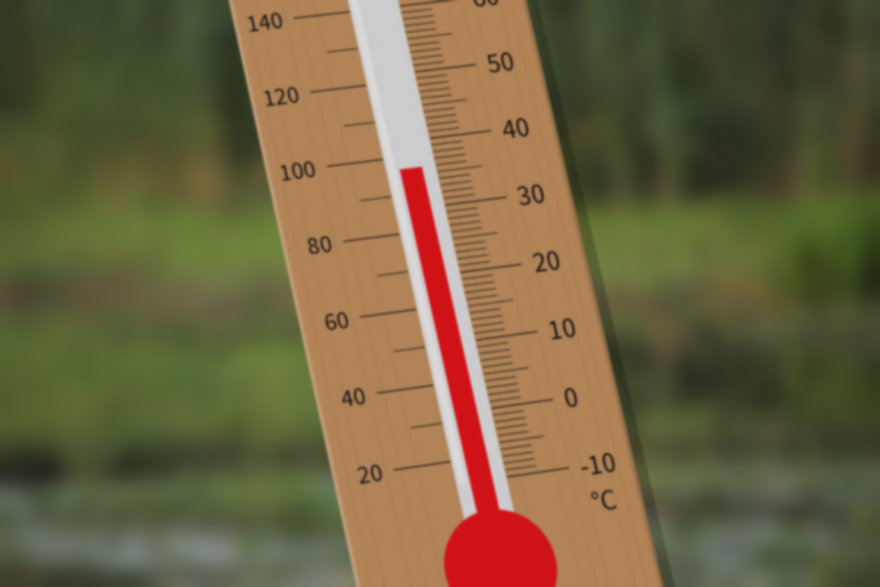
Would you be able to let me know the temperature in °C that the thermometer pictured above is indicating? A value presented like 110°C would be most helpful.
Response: 36°C
